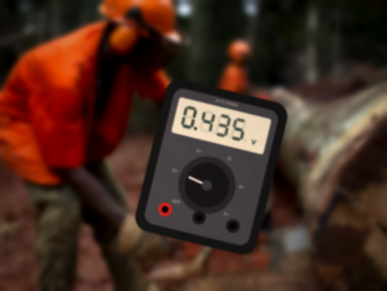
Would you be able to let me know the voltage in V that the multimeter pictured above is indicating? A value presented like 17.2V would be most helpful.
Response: 0.435V
